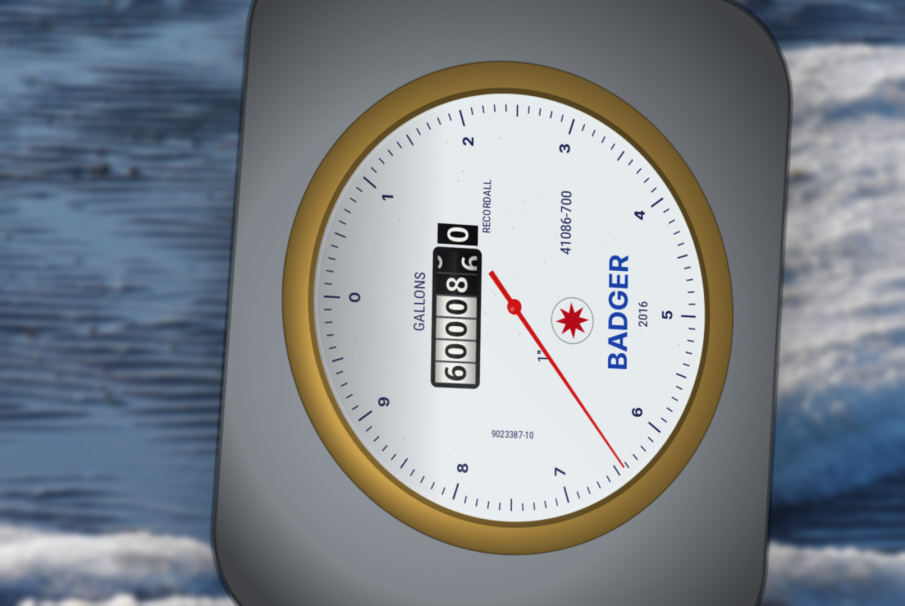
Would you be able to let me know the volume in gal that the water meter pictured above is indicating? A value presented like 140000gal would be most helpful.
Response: 6000856.4gal
